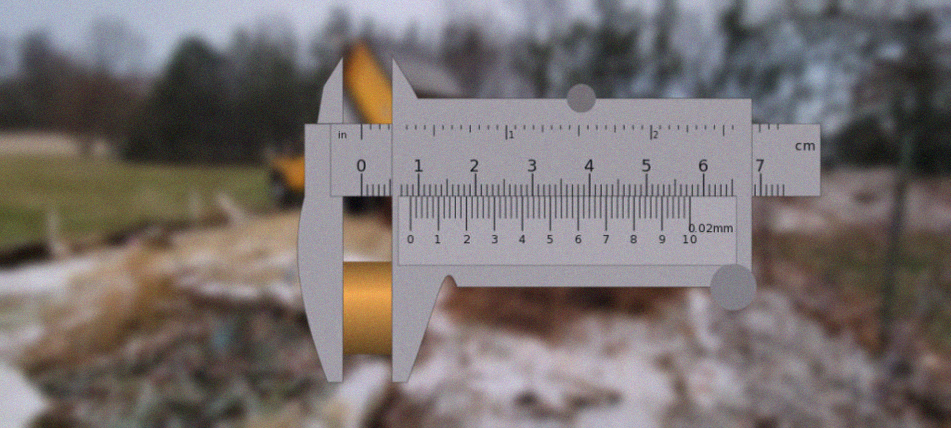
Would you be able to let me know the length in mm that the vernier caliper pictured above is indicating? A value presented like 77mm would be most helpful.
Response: 8.6mm
